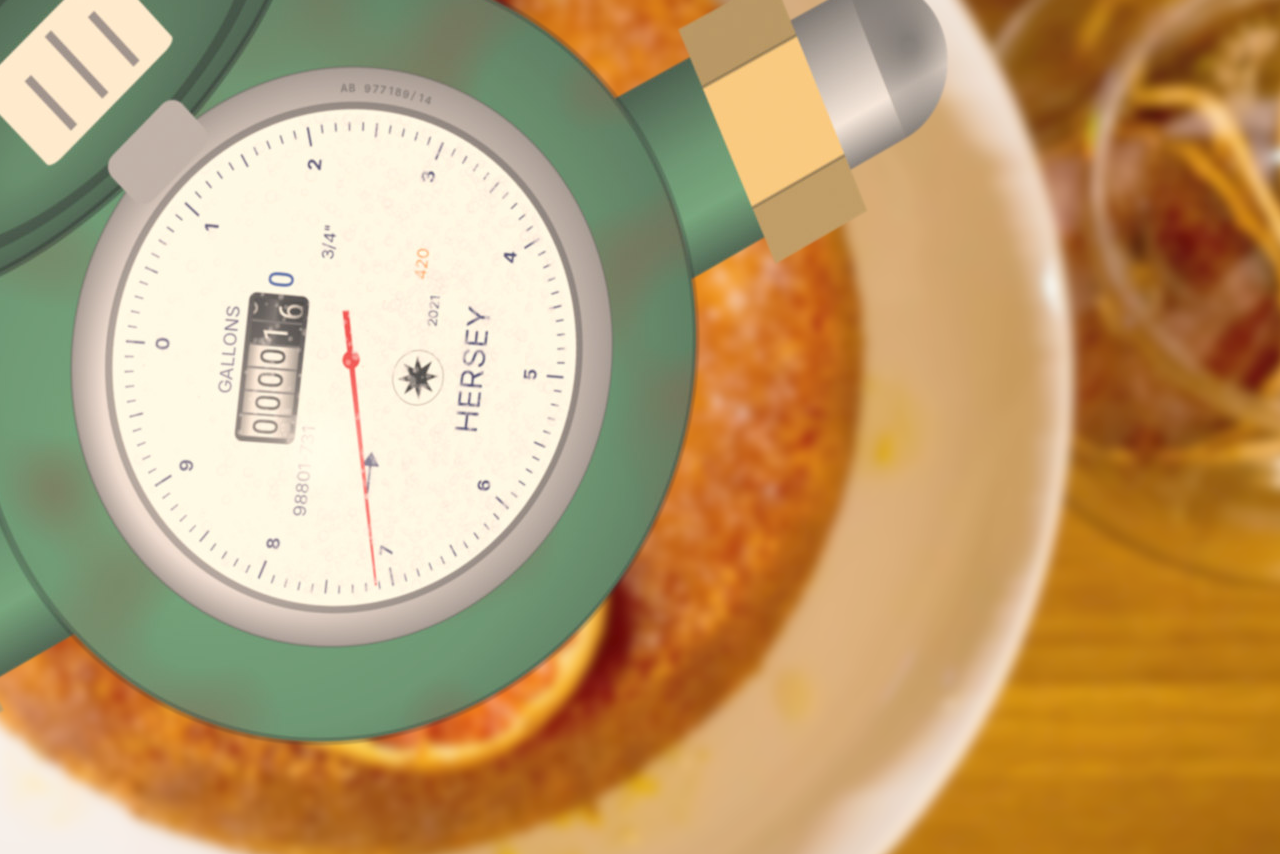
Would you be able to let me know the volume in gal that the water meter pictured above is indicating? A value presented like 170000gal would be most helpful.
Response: 157.1gal
